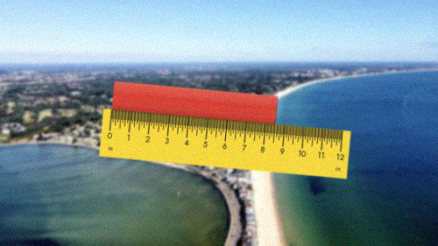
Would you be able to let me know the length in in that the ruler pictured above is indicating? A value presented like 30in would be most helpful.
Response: 8.5in
